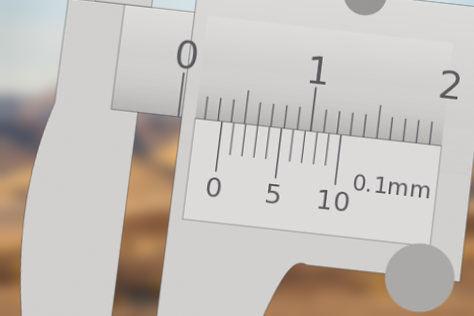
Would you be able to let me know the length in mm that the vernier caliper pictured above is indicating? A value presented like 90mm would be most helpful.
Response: 3.3mm
